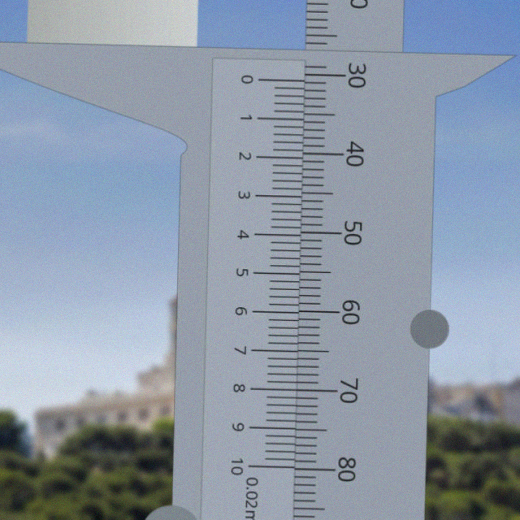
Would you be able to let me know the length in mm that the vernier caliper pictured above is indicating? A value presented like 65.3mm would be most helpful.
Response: 30.8mm
